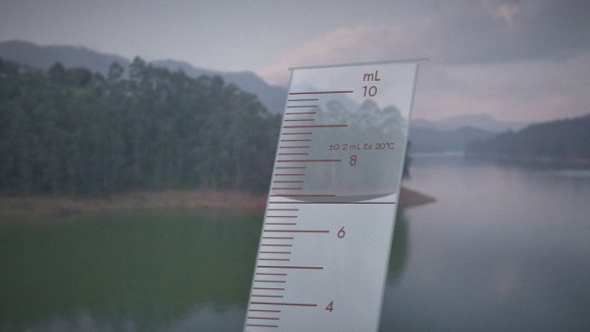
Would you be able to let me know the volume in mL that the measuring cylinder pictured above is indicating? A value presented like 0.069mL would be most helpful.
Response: 6.8mL
